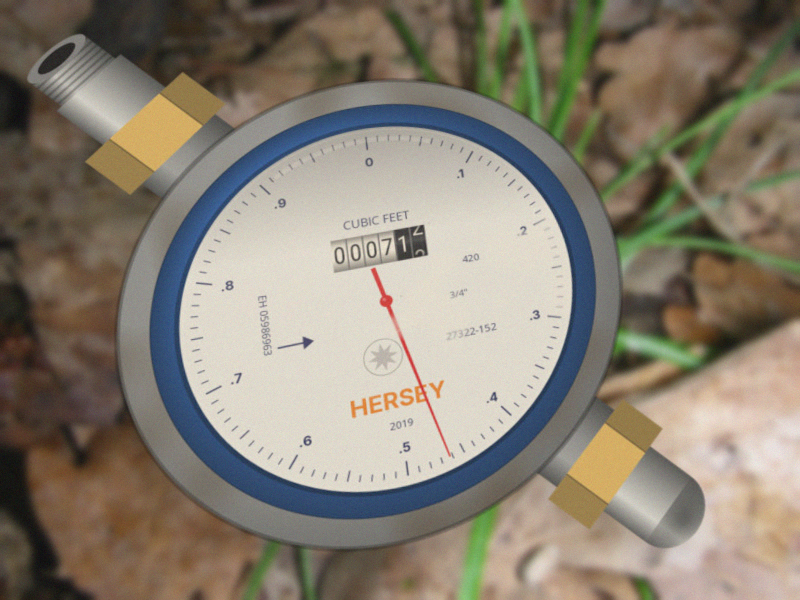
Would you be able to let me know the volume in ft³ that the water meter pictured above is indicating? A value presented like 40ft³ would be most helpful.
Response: 712.46ft³
